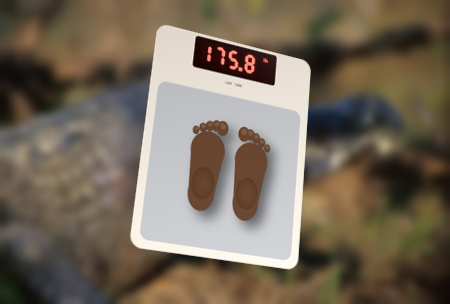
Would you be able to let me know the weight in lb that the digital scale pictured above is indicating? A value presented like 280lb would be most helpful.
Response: 175.8lb
